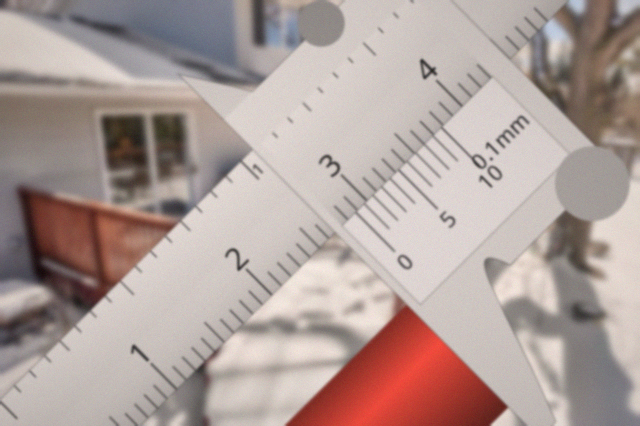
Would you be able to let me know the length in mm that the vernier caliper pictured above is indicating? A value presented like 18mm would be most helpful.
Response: 28.8mm
